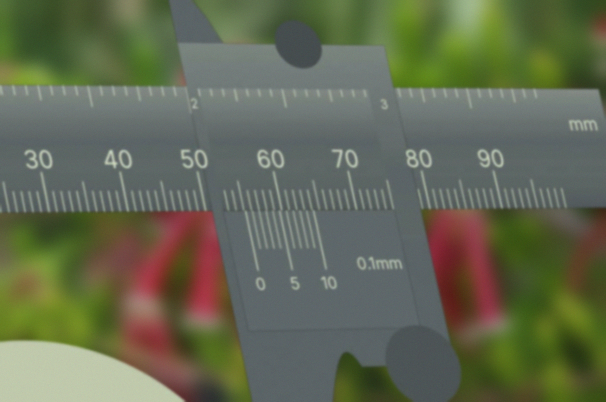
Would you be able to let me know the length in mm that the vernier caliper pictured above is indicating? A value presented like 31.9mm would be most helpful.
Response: 55.2mm
